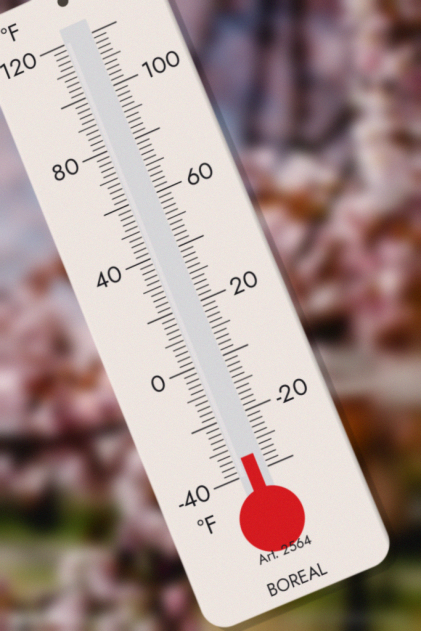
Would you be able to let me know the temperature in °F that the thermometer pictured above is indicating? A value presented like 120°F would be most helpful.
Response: -34°F
